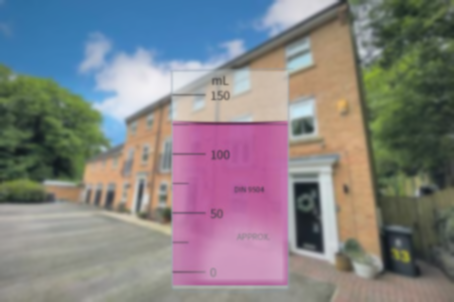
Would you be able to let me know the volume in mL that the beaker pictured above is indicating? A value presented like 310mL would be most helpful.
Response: 125mL
